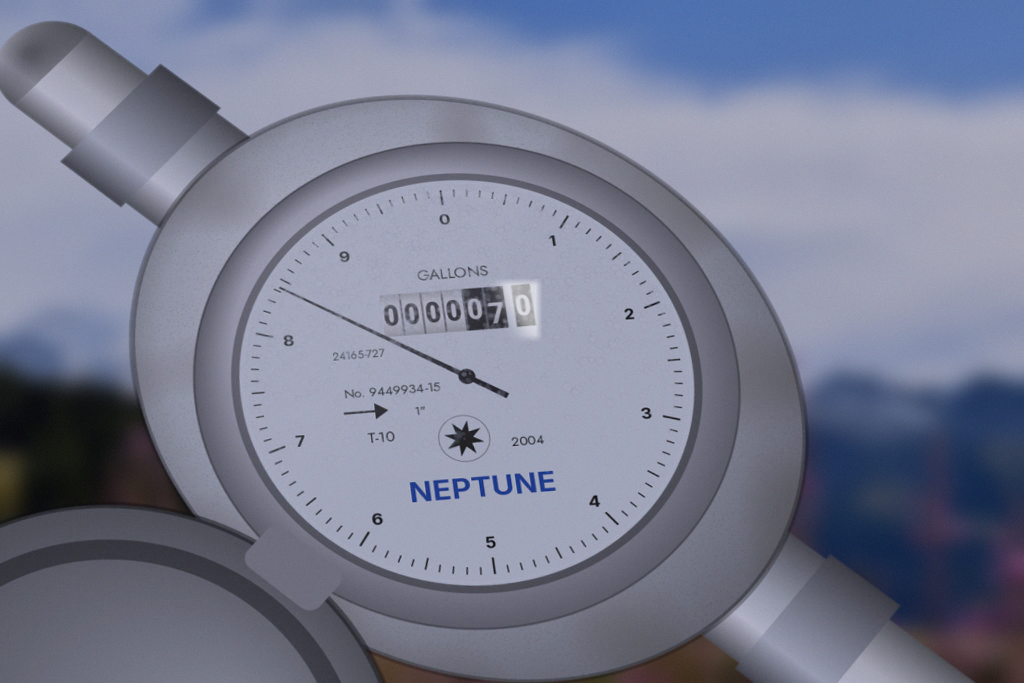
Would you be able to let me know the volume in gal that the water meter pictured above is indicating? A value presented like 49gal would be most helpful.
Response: 68.4gal
